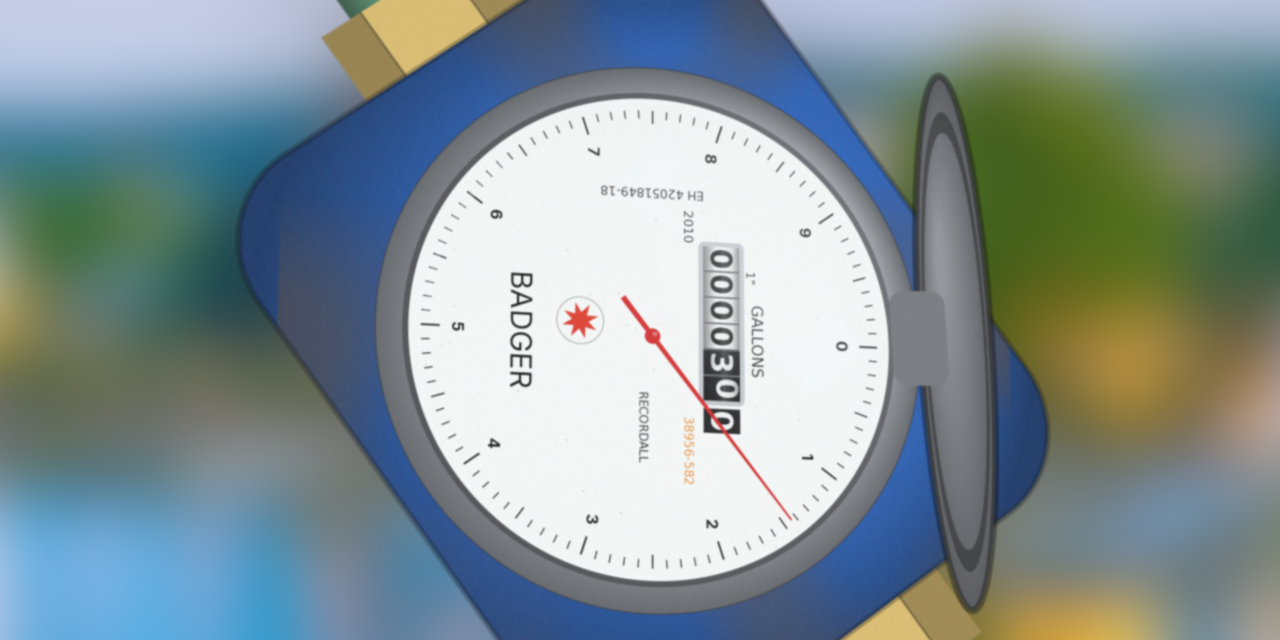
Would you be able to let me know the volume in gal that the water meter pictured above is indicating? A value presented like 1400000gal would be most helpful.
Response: 301.4gal
